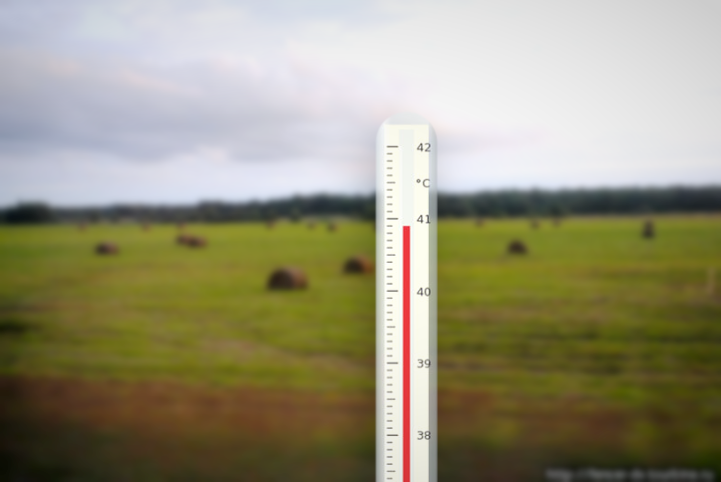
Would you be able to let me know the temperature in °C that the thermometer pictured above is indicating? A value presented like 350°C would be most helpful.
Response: 40.9°C
